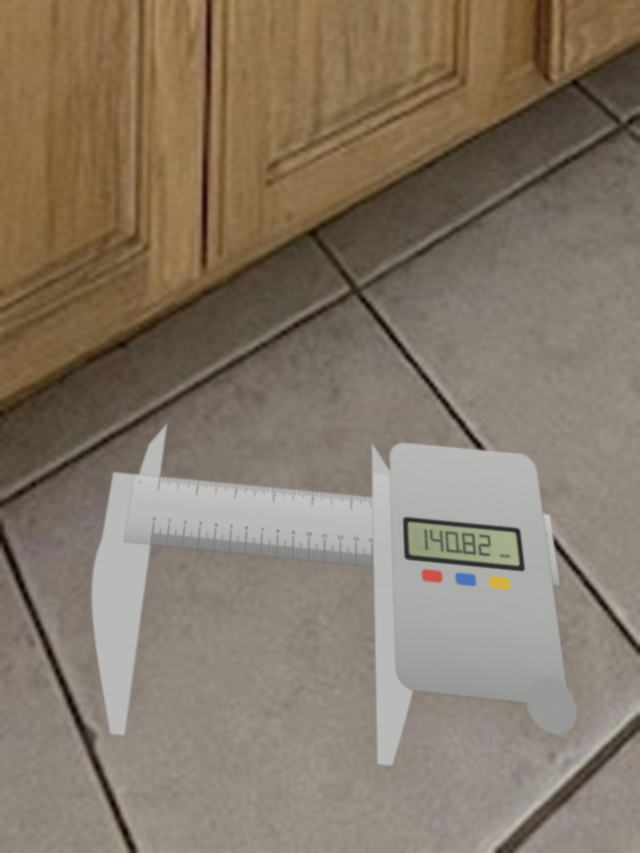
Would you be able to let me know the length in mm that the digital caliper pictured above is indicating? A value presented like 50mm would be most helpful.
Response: 140.82mm
